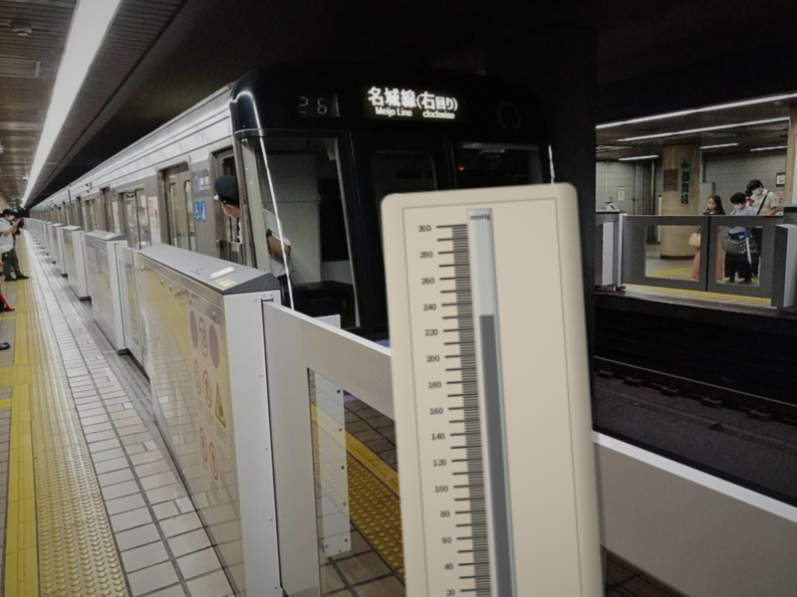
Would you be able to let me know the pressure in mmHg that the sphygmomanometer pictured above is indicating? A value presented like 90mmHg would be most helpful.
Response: 230mmHg
